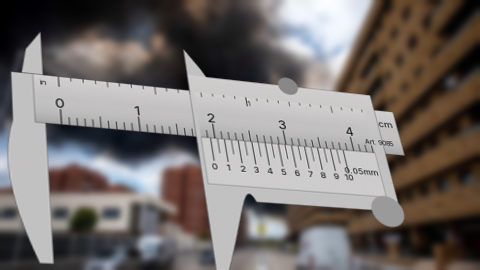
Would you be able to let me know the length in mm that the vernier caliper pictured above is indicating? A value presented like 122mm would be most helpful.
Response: 19.4mm
